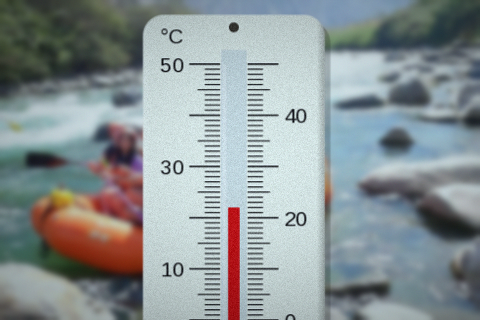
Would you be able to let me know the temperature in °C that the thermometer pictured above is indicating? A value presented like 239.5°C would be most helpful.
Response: 22°C
